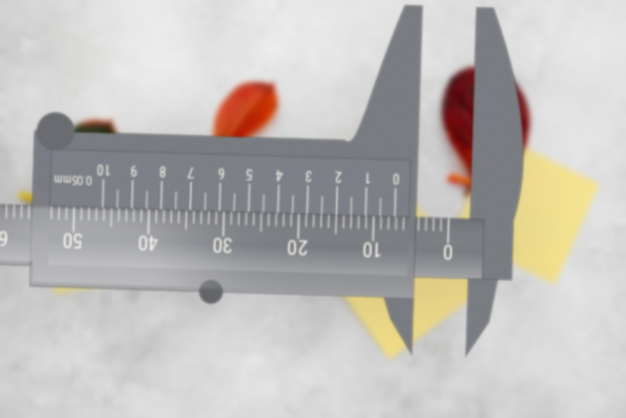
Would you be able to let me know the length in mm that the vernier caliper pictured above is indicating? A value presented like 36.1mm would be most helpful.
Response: 7.2mm
